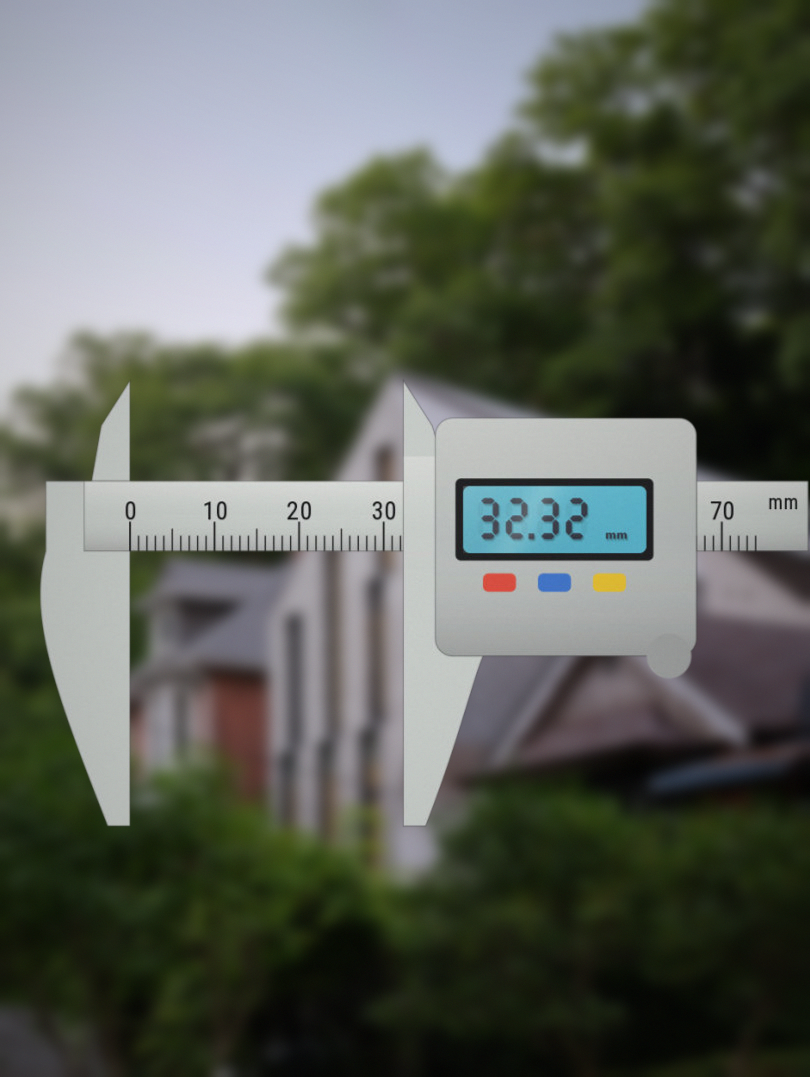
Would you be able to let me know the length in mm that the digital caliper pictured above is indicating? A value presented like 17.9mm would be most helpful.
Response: 32.32mm
